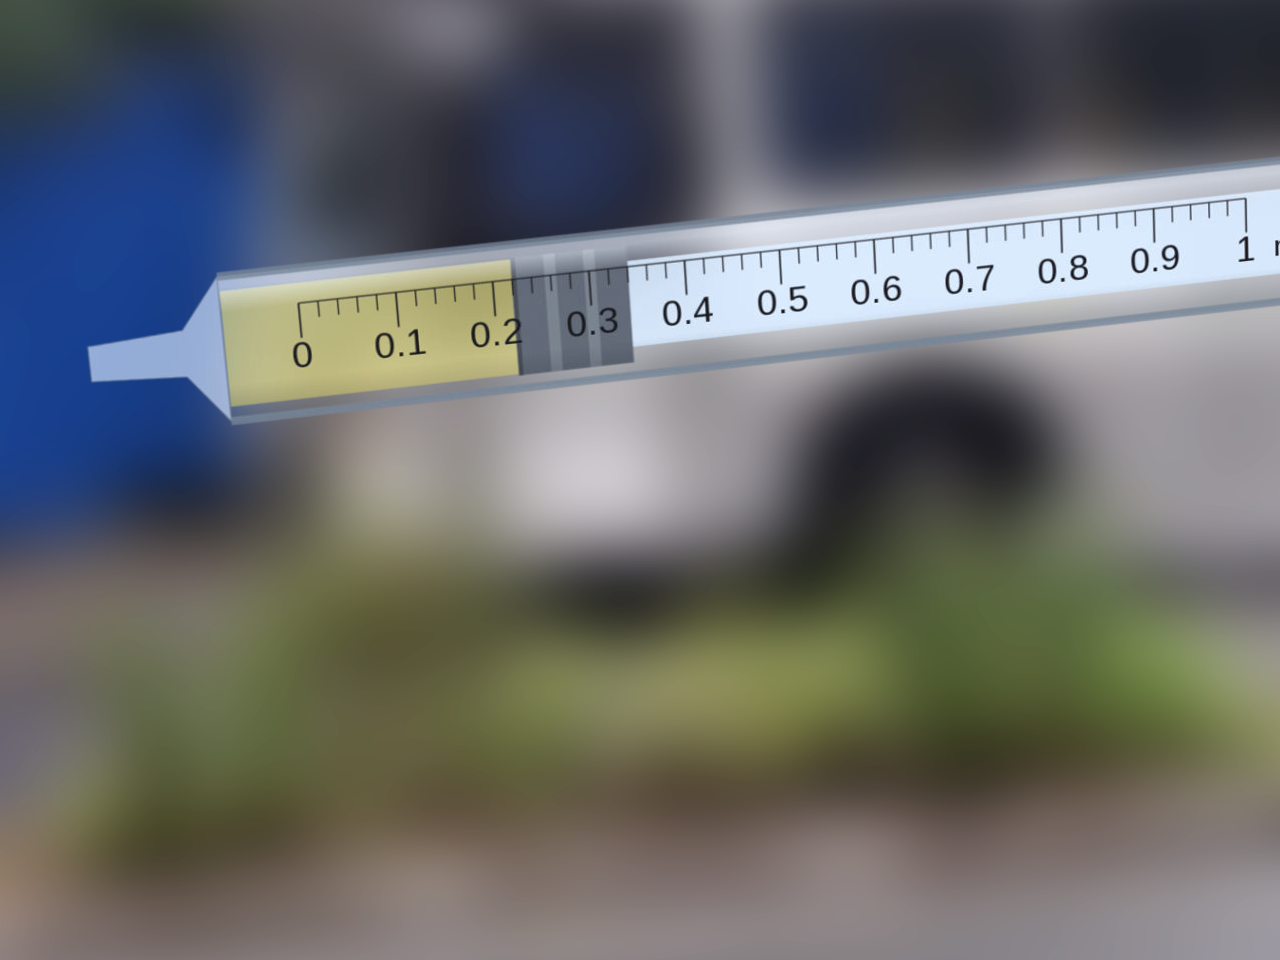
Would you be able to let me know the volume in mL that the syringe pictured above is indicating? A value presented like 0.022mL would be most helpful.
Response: 0.22mL
